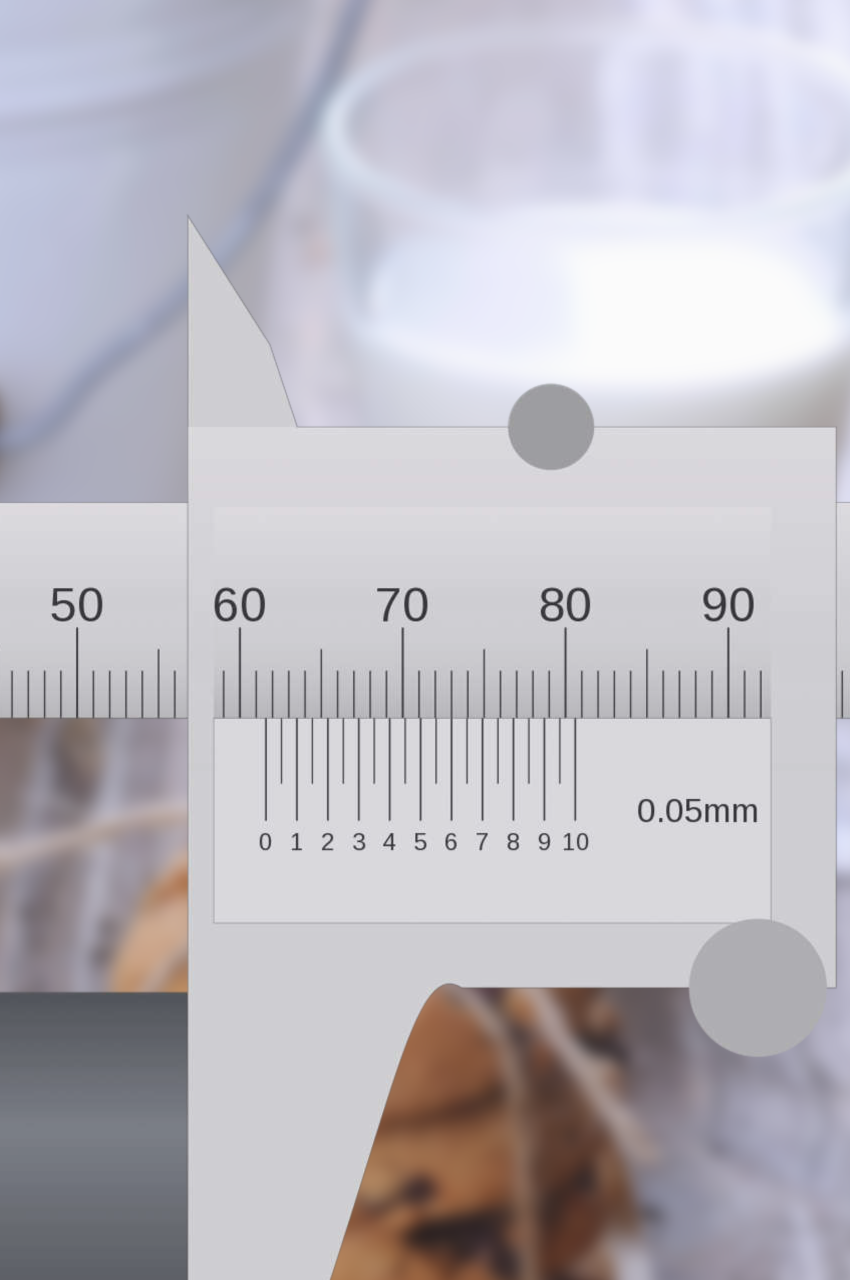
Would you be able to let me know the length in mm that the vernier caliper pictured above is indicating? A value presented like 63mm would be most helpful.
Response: 61.6mm
